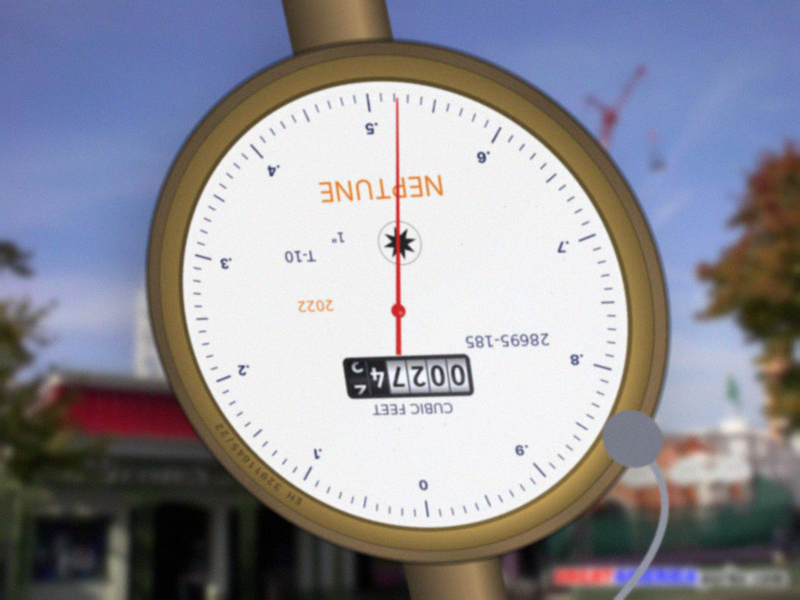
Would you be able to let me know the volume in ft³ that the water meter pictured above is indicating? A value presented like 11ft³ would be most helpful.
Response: 2742.52ft³
